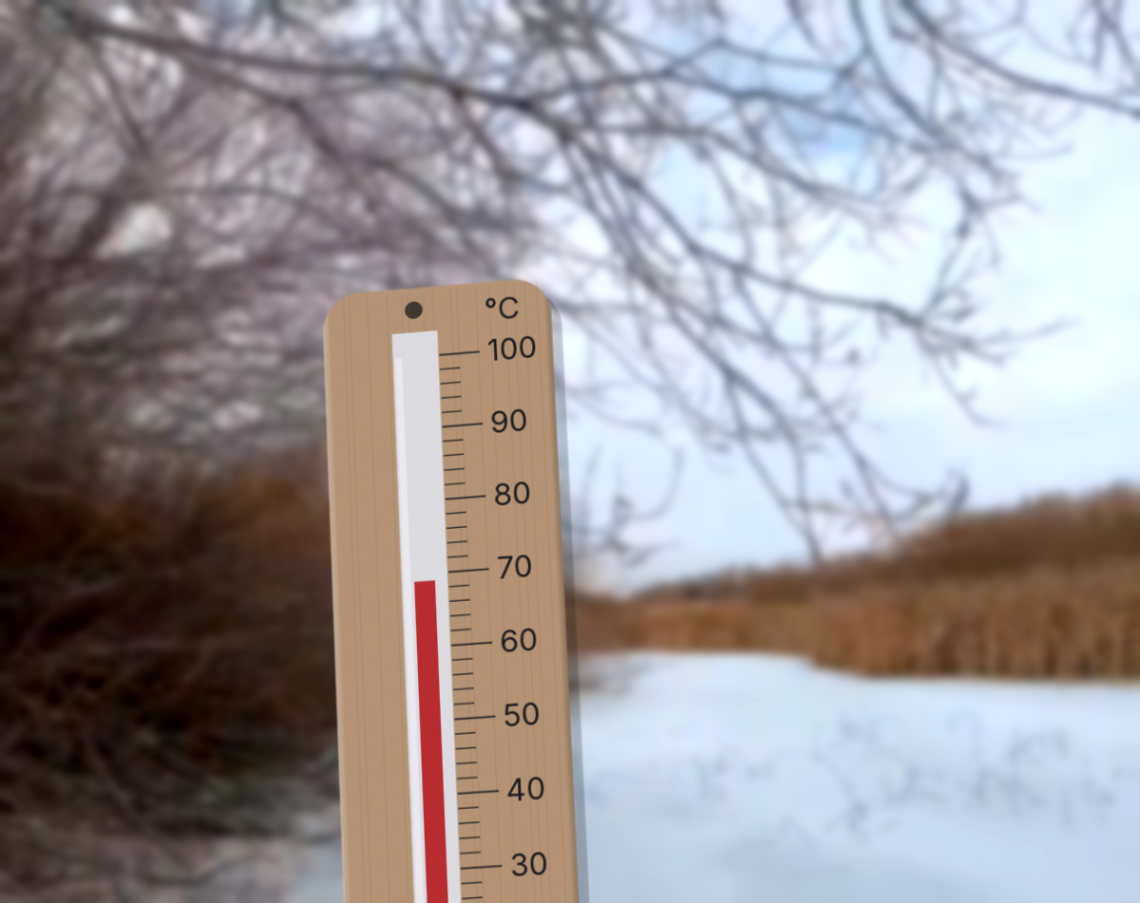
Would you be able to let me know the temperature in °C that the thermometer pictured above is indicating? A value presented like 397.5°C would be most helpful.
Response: 69°C
